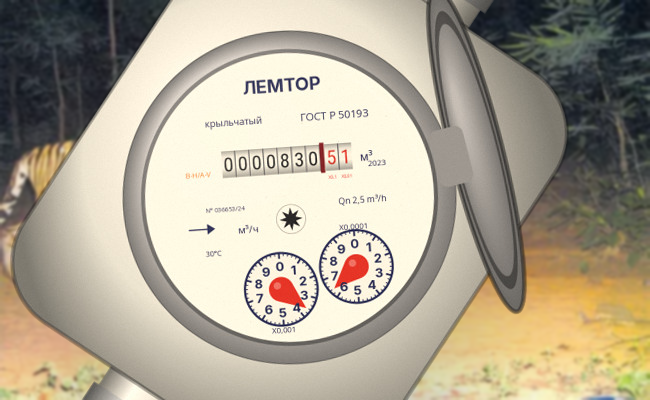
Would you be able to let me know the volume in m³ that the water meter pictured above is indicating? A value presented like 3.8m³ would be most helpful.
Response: 830.5136m³
